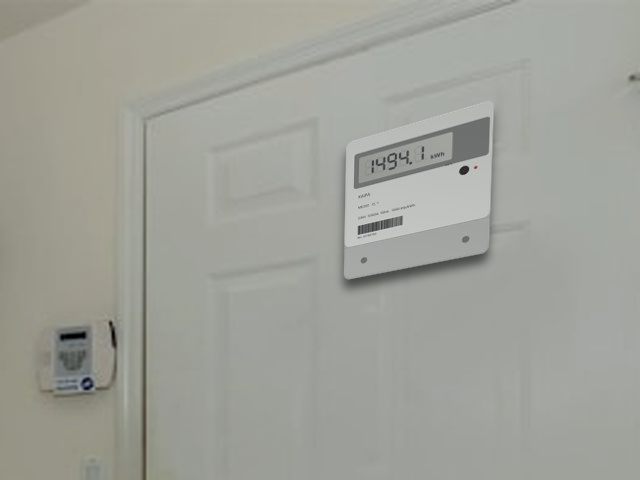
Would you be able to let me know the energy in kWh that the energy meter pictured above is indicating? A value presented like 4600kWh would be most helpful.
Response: 1494.1kWh
